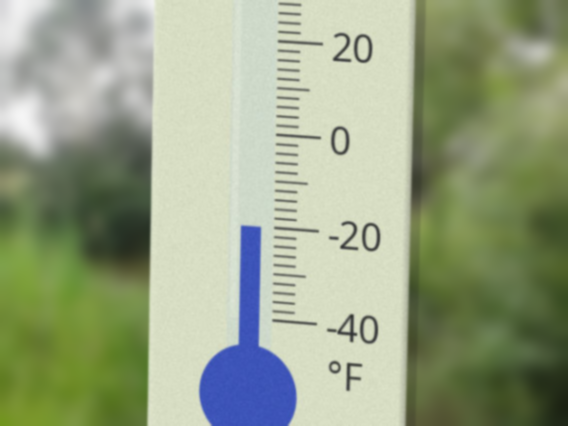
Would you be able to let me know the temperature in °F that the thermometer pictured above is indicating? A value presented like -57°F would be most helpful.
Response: -20°F
